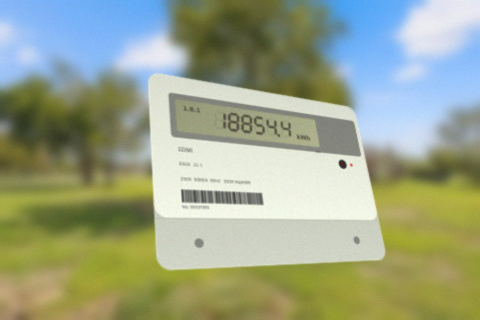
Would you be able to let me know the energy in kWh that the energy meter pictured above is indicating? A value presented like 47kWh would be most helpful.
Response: 18854.4kWh
